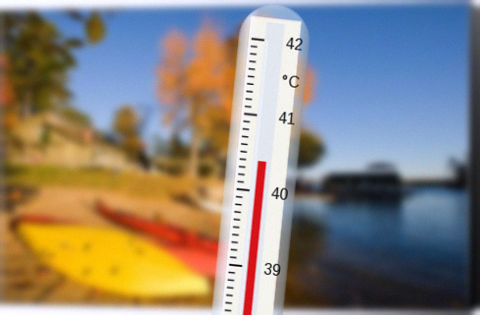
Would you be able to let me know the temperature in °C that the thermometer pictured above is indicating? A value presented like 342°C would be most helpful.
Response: 40.4°C
